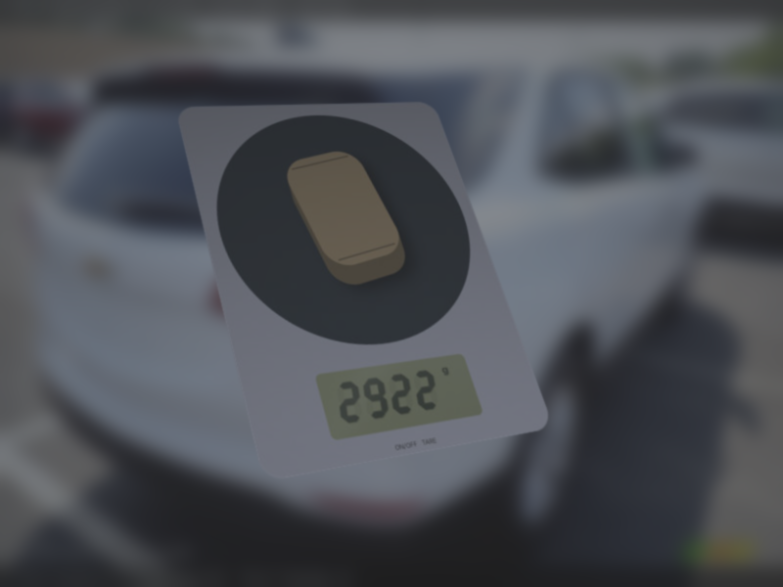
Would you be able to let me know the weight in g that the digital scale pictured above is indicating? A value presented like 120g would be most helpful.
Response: 2922g
